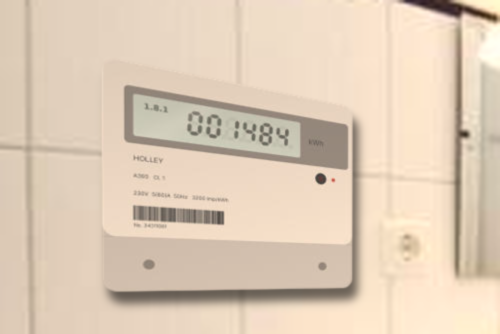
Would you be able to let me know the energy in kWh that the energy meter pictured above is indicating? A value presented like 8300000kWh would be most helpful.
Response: 1484kWh
